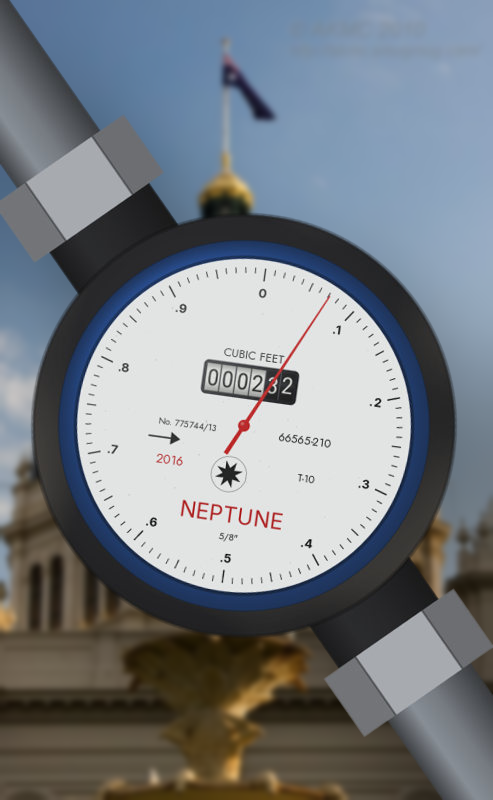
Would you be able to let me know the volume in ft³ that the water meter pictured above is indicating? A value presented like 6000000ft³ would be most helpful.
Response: 232.07ft³
